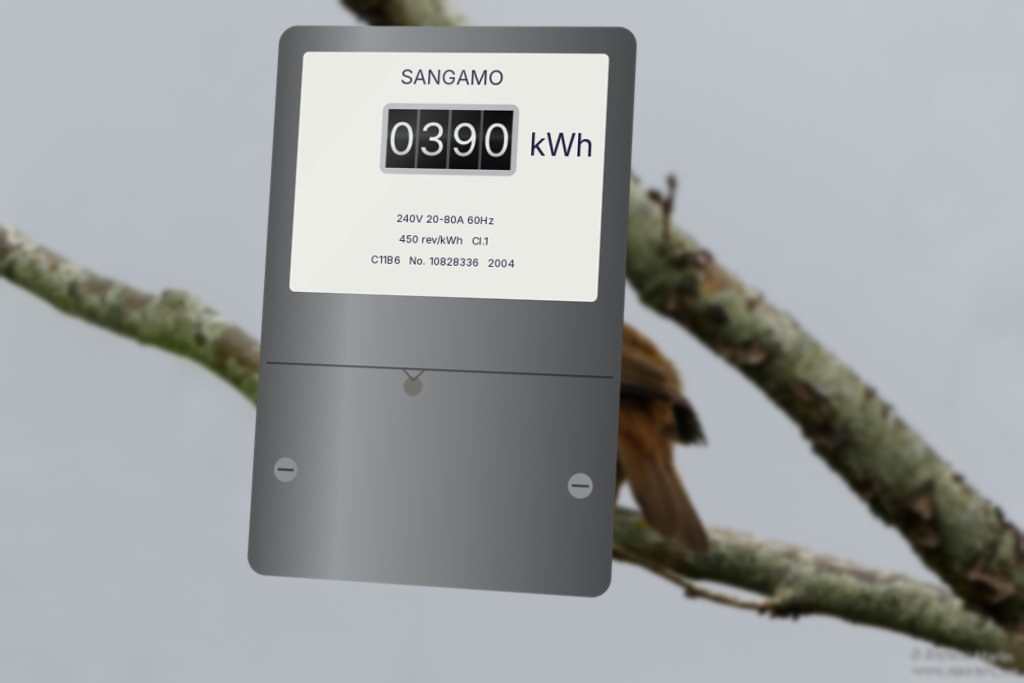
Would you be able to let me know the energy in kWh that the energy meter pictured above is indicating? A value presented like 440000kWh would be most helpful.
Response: 390kWh
